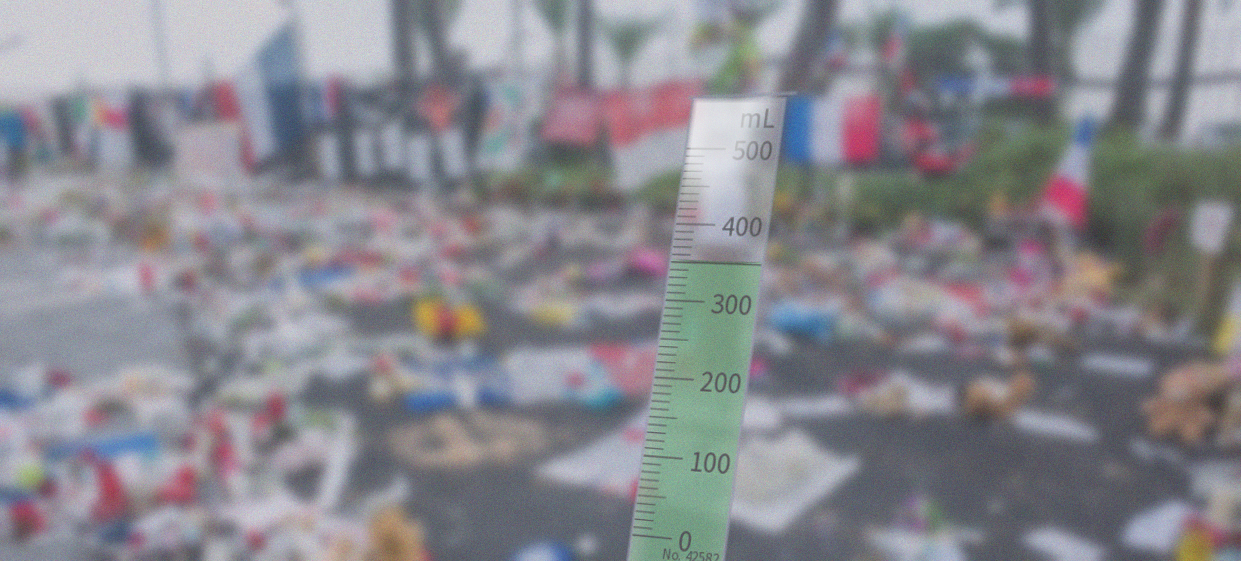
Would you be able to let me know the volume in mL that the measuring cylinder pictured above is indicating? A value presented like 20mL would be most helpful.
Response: 350mL
